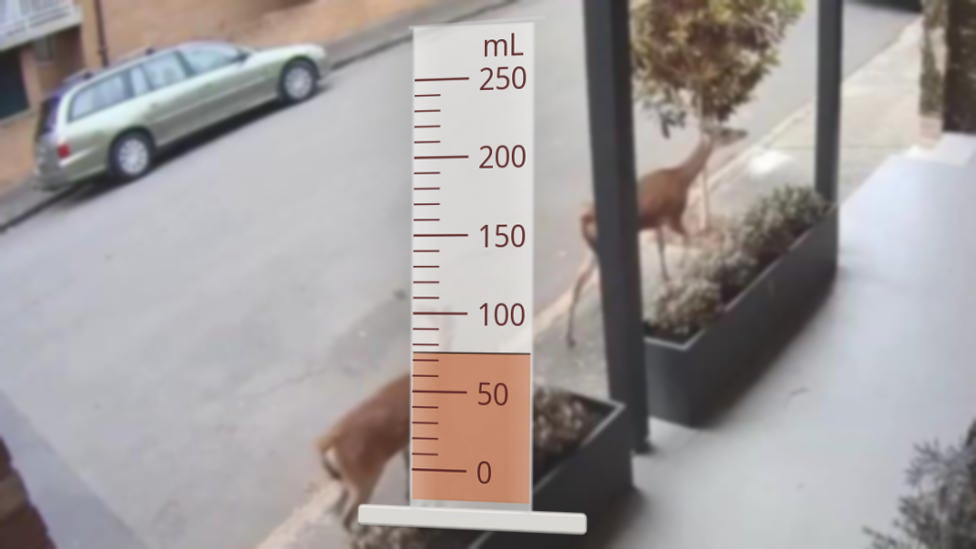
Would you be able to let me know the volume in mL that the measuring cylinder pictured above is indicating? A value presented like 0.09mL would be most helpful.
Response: 75mL
